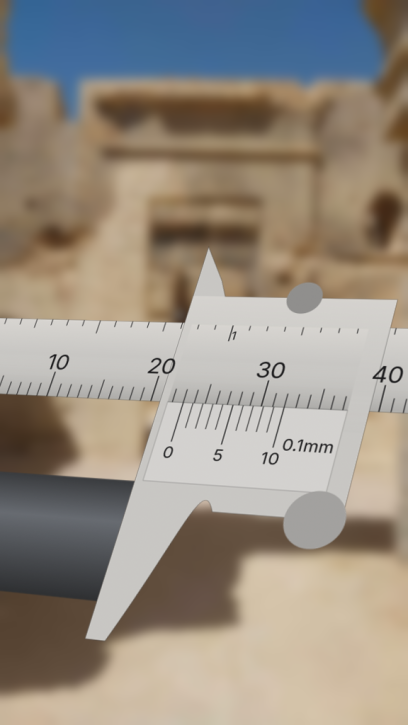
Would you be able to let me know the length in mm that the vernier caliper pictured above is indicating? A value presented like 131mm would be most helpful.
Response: 23.0mm
